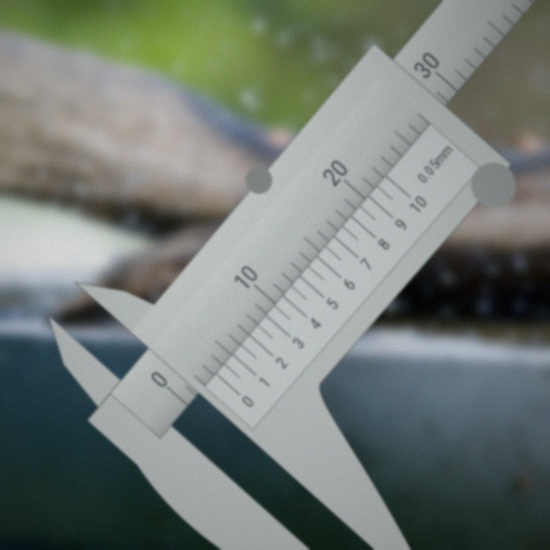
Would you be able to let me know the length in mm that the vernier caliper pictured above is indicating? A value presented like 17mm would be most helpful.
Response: 3.2mm
